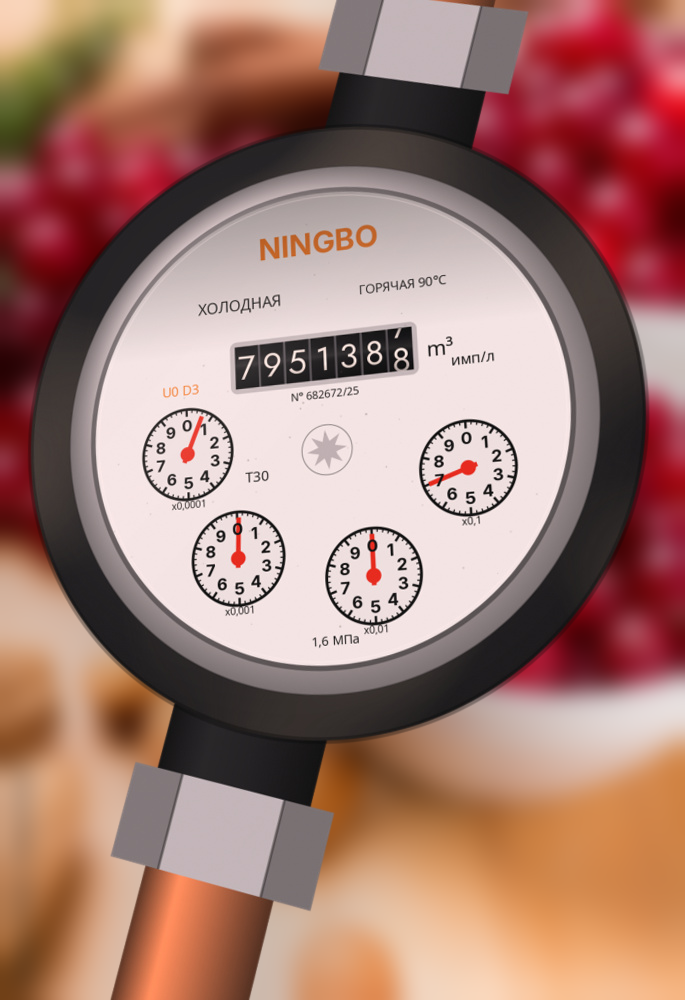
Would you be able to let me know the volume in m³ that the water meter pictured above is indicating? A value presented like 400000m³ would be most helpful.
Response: 7951387.7000m³
